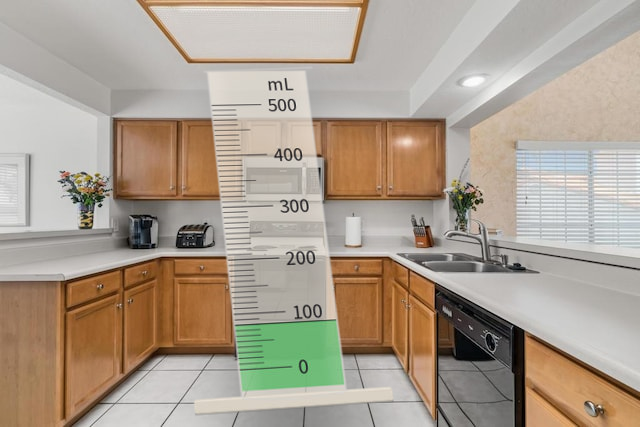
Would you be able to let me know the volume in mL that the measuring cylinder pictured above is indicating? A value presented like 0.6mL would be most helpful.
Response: 80mL
